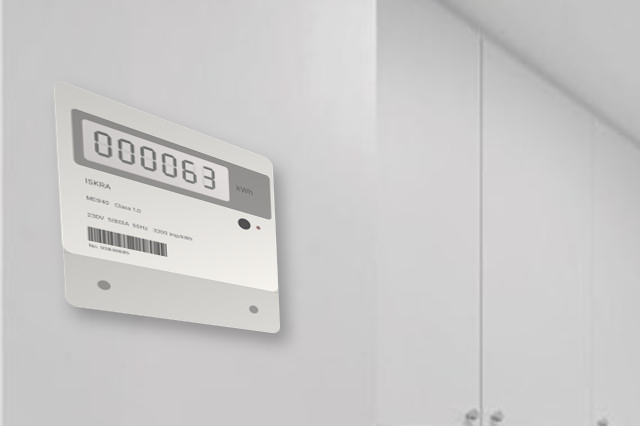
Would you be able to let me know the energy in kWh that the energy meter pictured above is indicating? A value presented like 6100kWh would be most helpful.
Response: 63kWh
